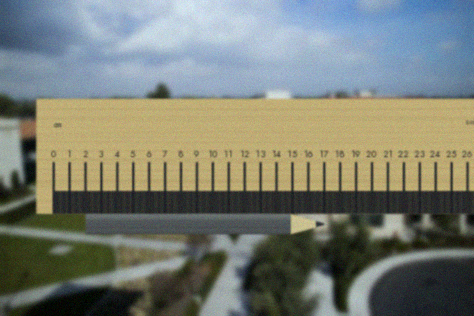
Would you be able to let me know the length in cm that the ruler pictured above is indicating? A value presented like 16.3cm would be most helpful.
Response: 15cm
